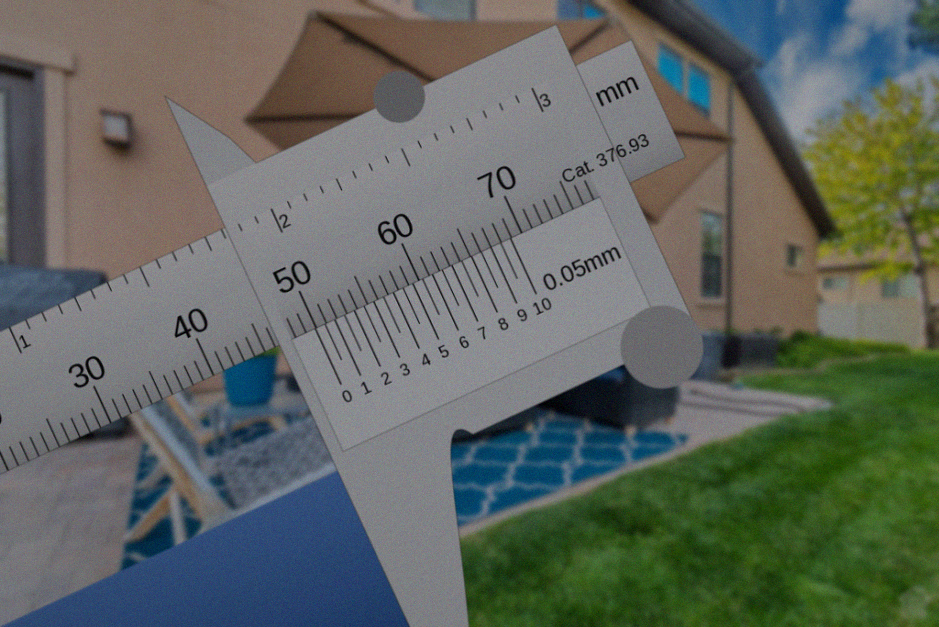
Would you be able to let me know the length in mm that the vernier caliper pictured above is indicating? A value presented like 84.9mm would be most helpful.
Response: 49.9mm
